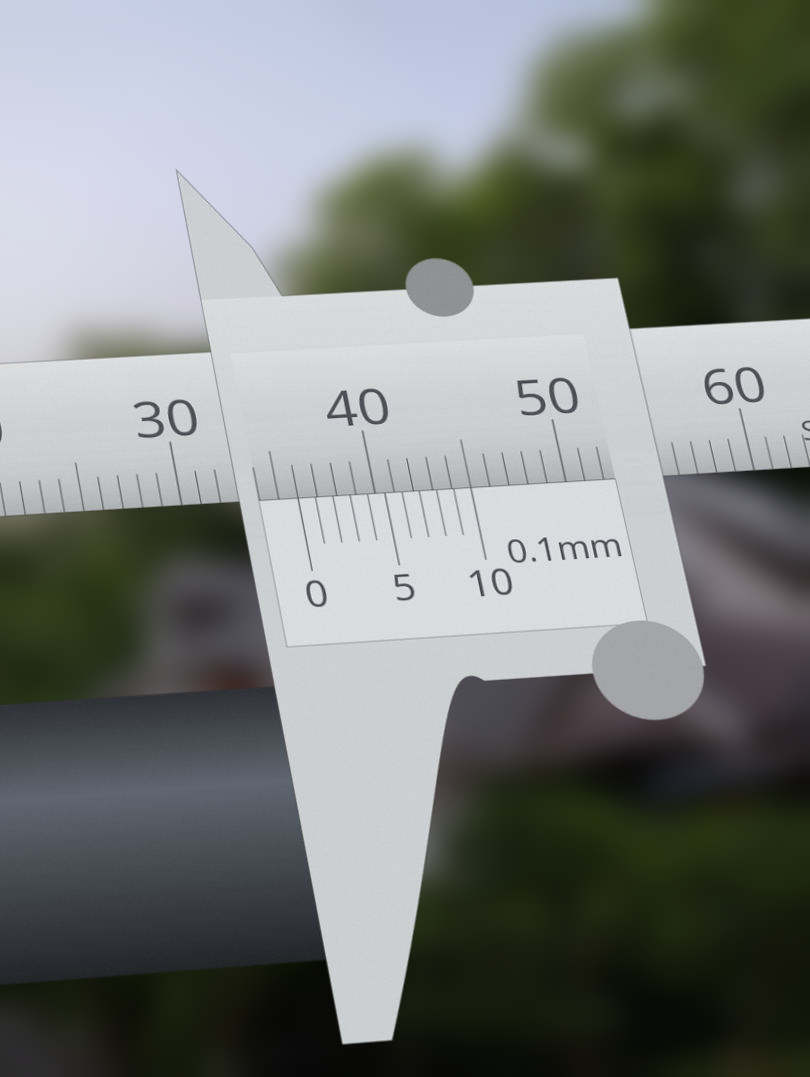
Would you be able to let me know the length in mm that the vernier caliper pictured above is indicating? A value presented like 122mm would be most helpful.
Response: 36.0mm
